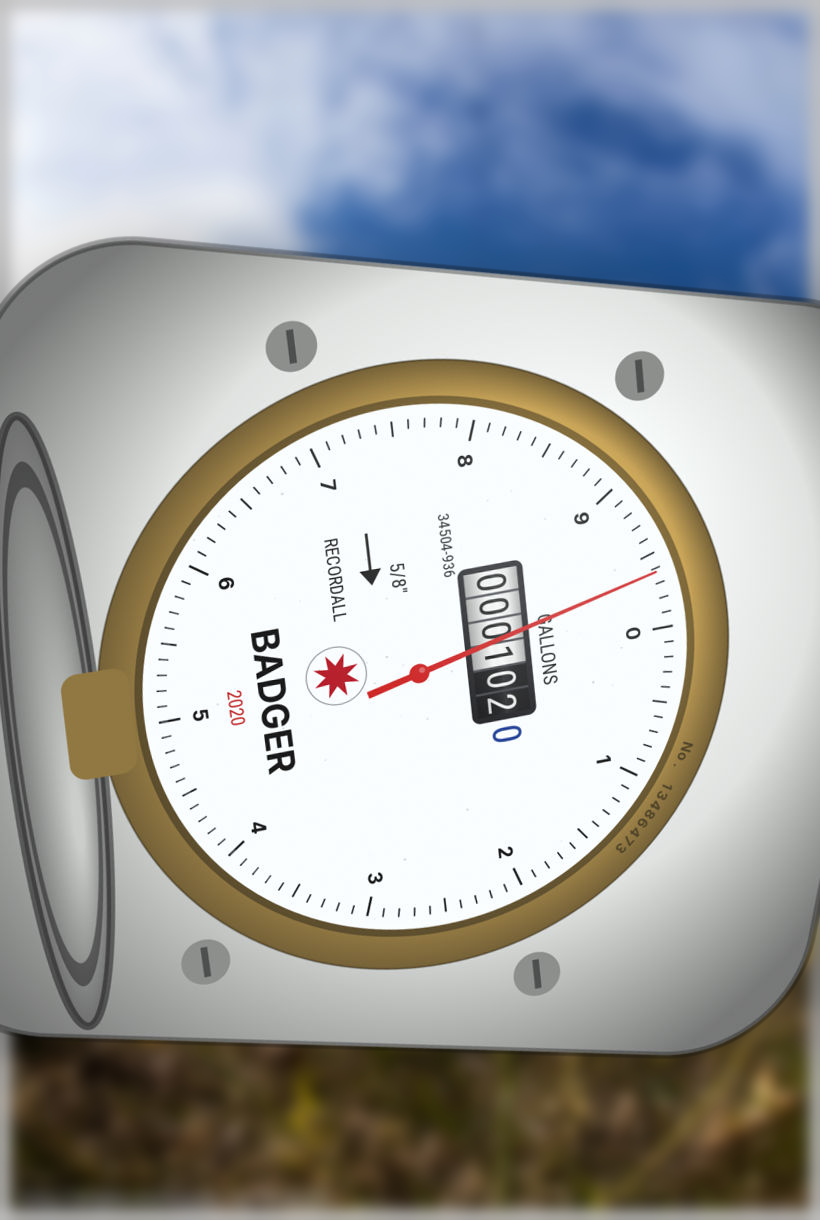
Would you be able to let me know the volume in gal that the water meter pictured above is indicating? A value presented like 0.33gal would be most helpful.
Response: 1019.6gal
